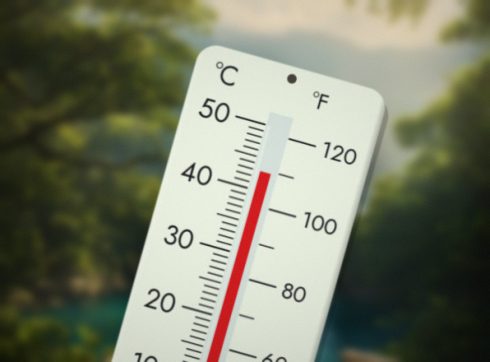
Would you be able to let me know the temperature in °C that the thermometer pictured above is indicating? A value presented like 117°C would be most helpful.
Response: 43°C
